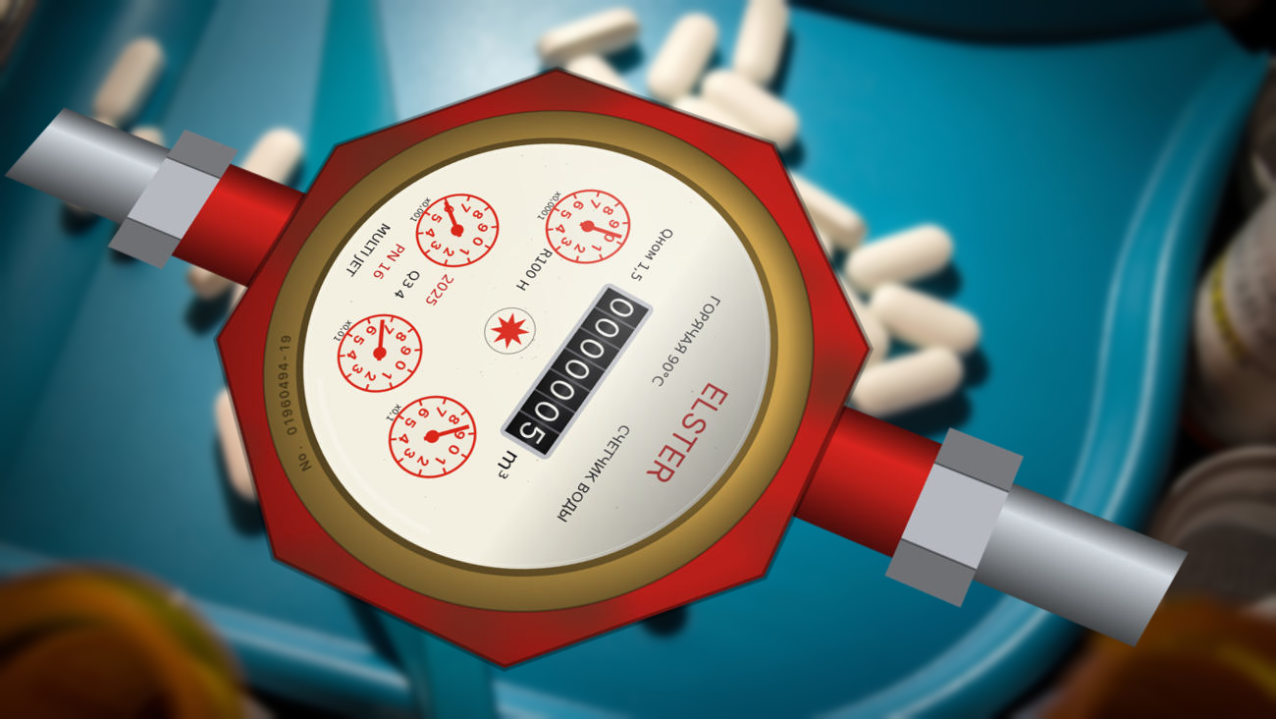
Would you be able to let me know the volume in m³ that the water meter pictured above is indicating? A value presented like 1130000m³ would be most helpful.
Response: 5.8659m³
